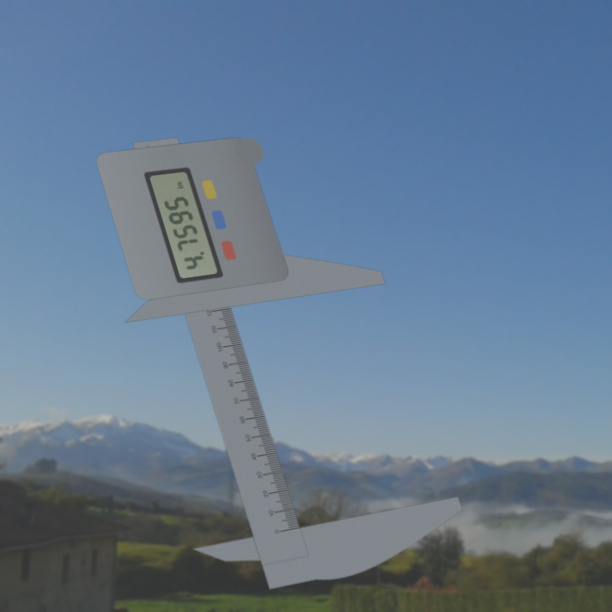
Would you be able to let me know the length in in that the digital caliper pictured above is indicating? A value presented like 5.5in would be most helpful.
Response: 4.7595in
